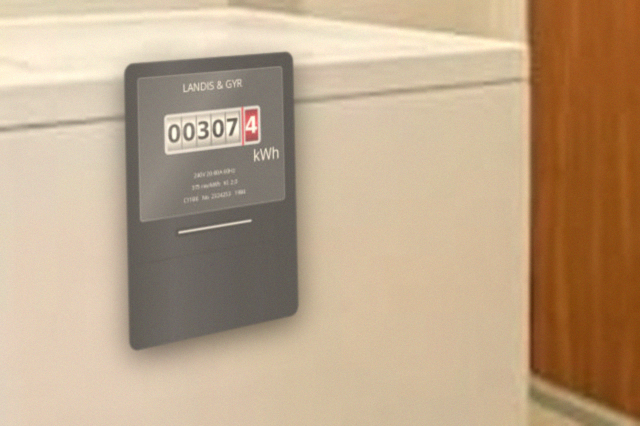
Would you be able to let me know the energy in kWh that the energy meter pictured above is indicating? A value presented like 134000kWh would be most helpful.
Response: 307.4kWh
